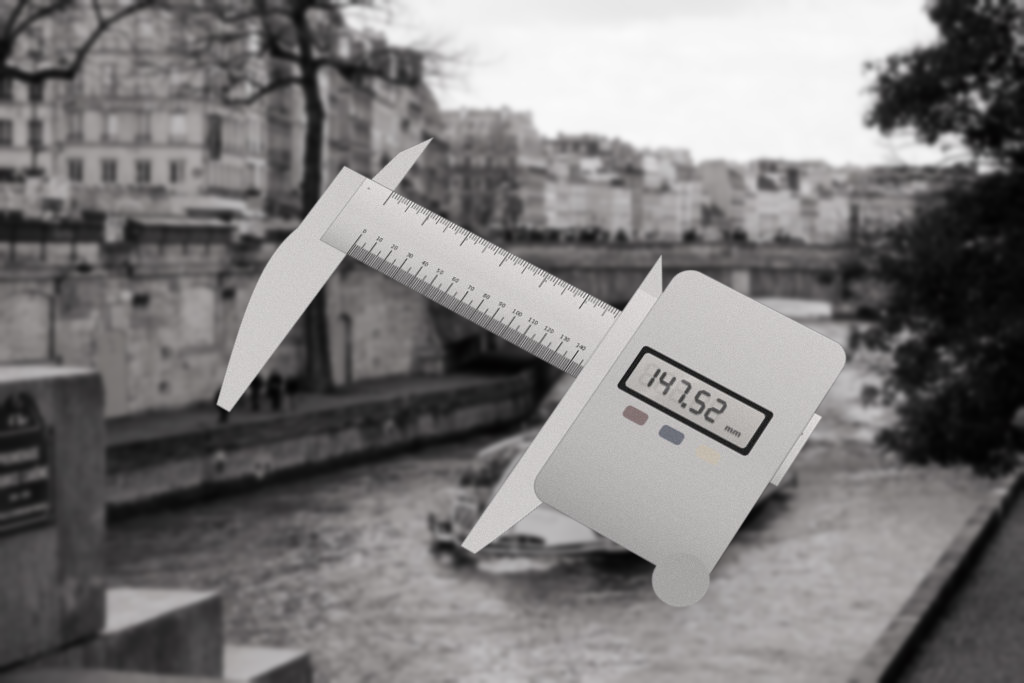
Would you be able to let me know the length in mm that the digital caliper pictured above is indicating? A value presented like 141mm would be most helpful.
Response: 147.52mm
